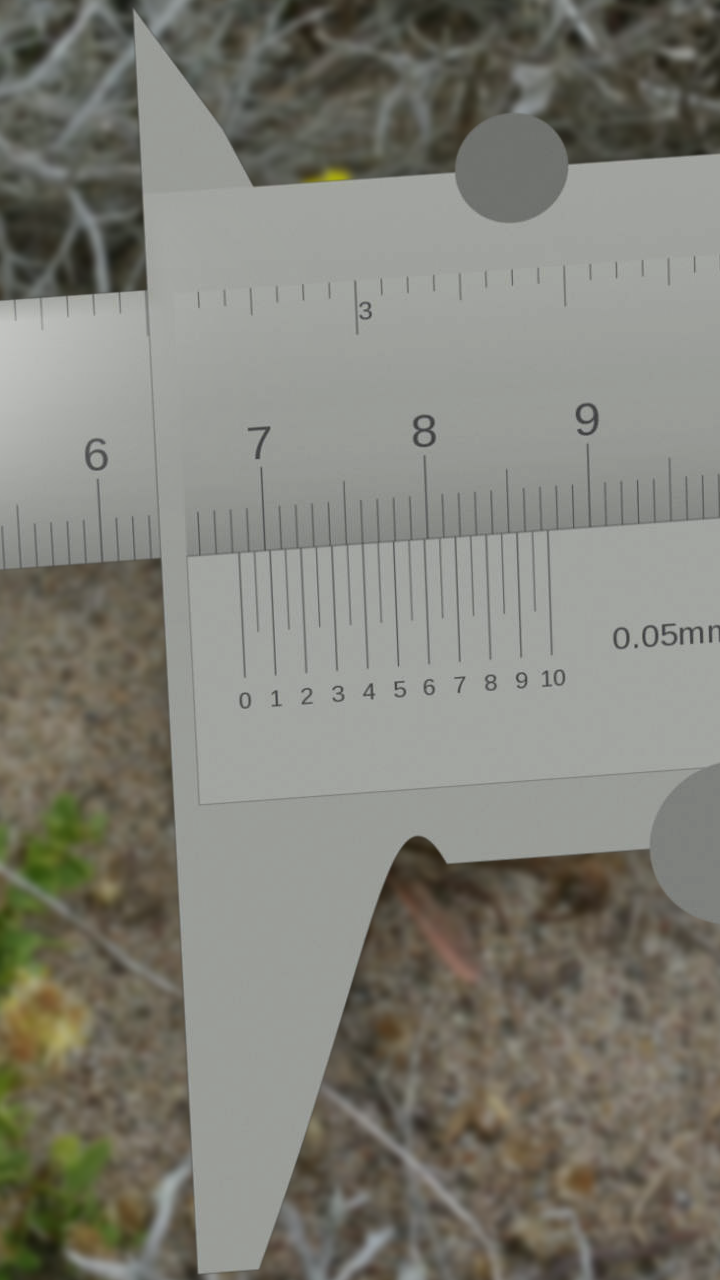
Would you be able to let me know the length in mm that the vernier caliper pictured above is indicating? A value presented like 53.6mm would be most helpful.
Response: 68.4mm
